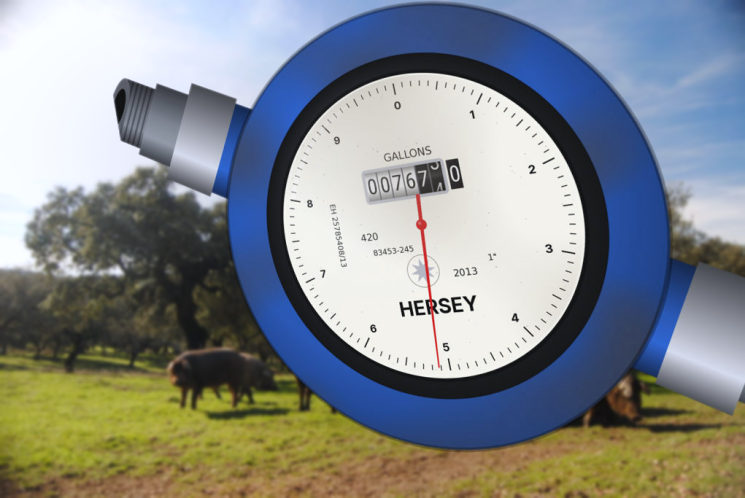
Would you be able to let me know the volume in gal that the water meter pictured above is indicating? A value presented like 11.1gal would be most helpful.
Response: 76735.1gal
